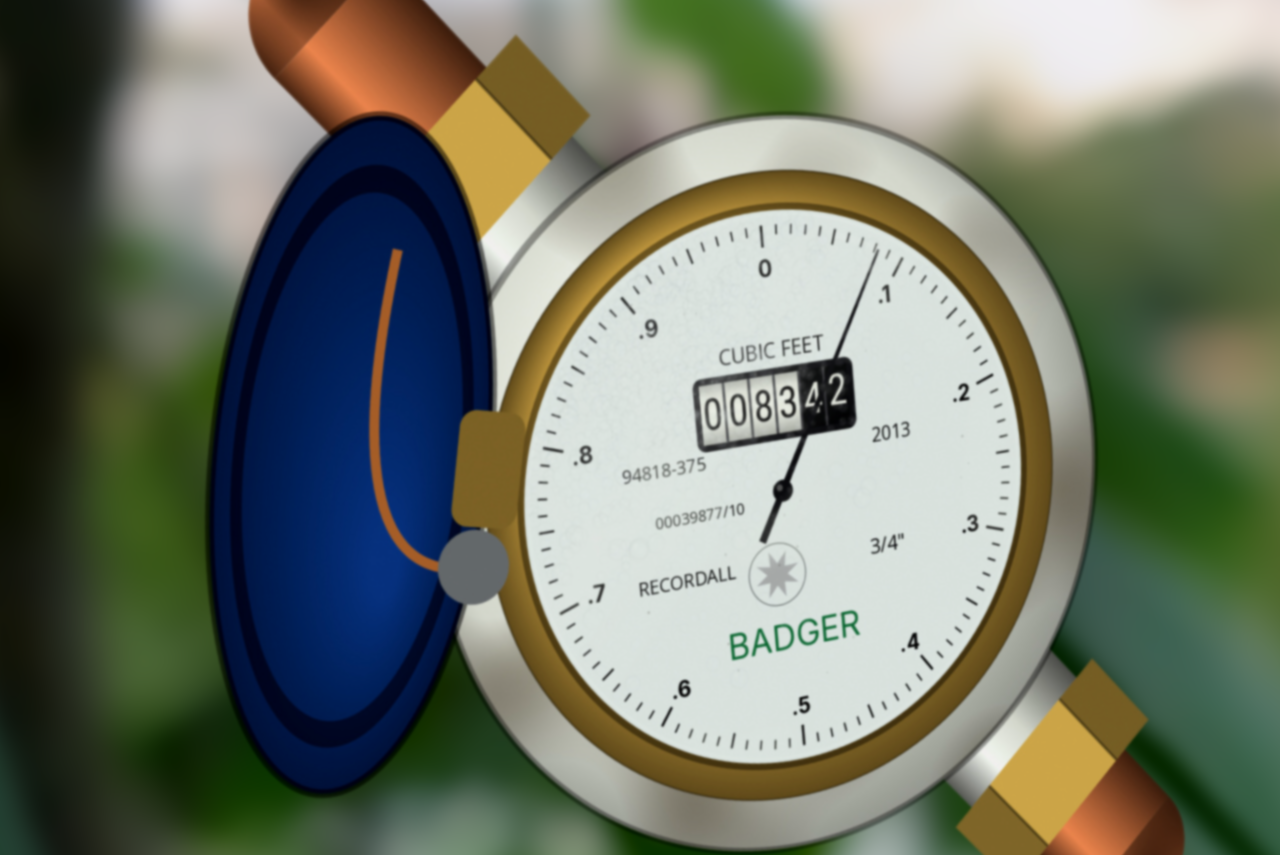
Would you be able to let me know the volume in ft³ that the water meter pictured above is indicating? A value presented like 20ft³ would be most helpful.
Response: 8342.08ft³
